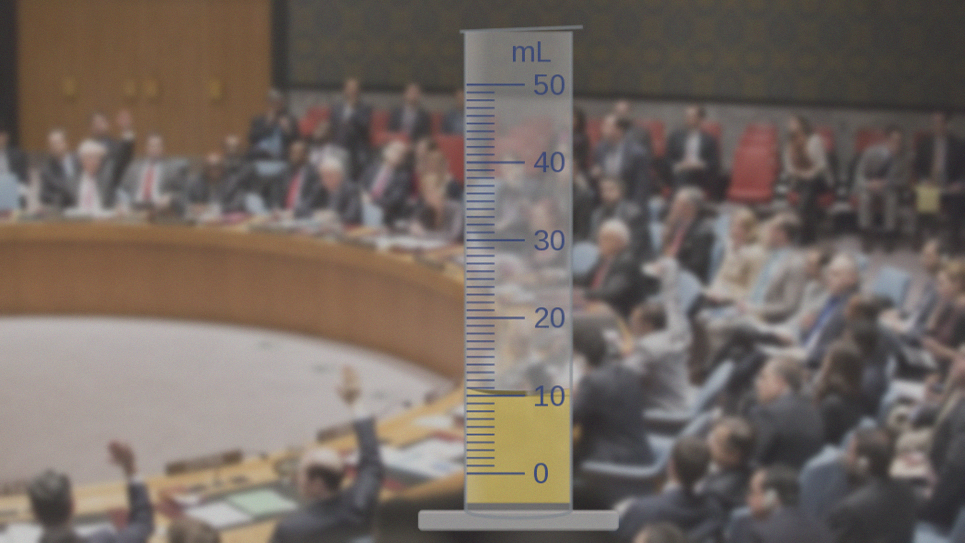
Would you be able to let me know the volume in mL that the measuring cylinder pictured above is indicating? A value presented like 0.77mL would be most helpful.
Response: 10mL
